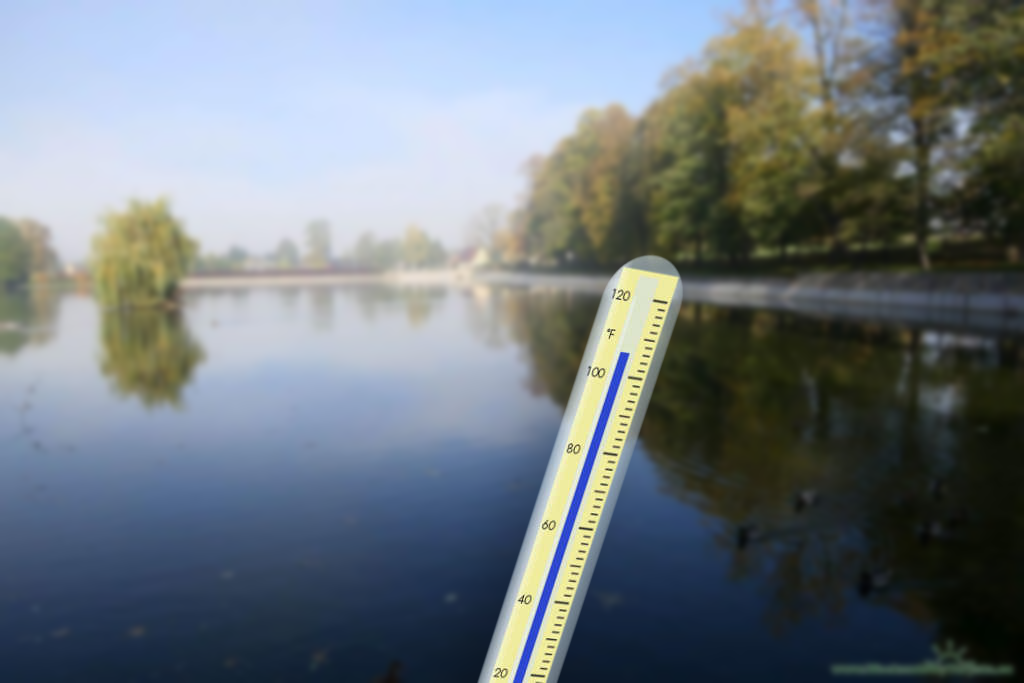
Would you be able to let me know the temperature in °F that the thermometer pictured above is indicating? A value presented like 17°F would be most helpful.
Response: 106°F
